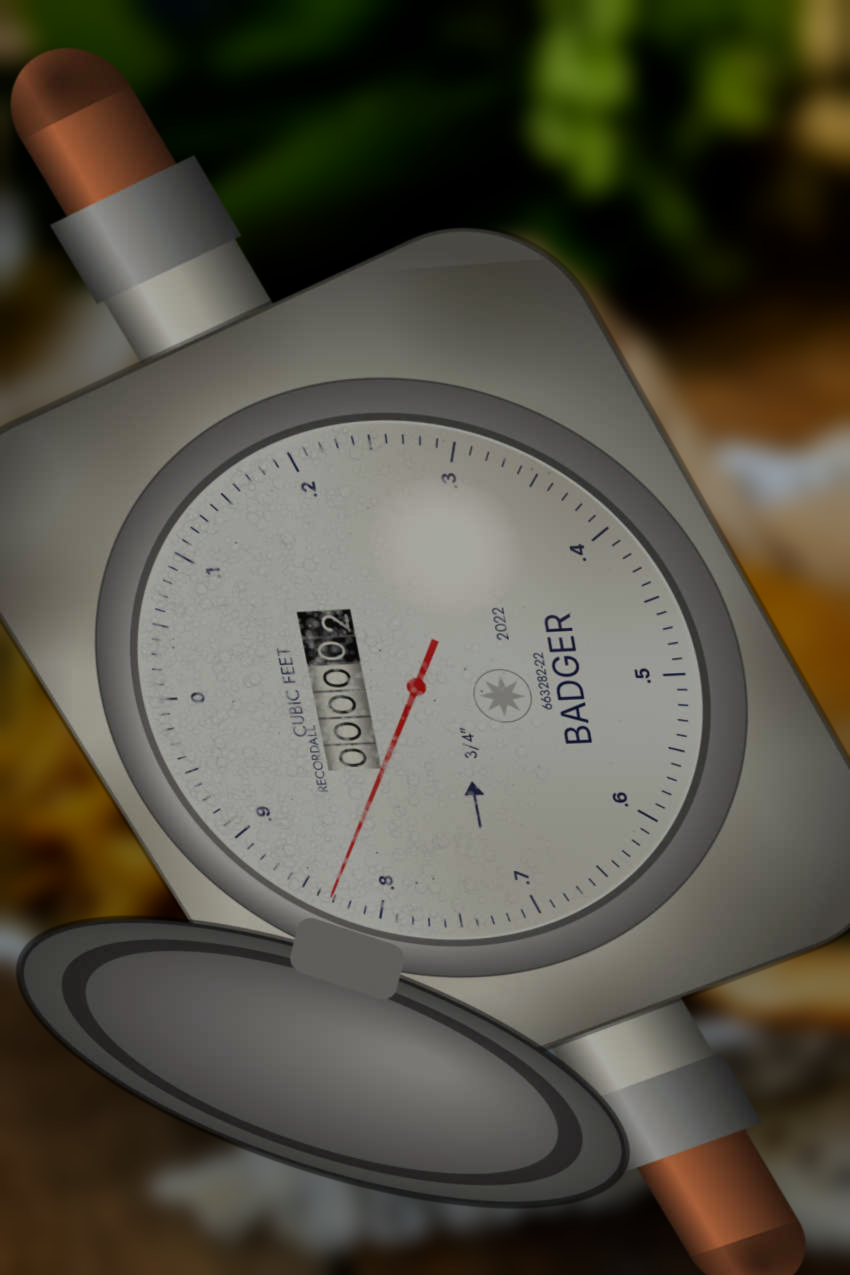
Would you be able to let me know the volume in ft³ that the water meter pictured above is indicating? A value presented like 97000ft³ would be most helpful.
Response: 1.83ft³
